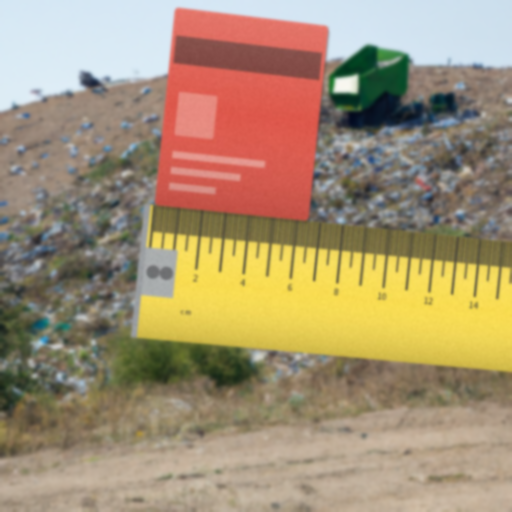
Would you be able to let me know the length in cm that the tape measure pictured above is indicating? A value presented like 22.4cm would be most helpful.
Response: 6.5cm
